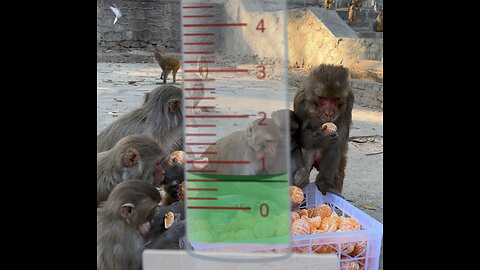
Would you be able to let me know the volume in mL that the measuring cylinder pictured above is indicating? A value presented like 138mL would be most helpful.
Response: 0.6mL
